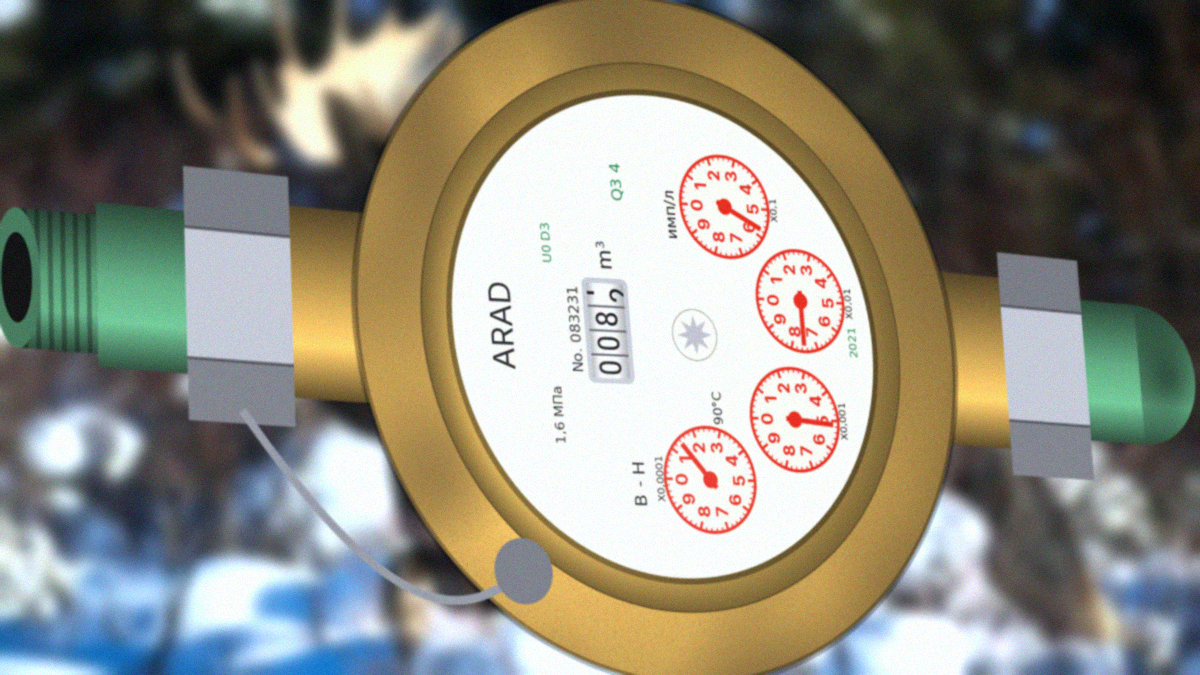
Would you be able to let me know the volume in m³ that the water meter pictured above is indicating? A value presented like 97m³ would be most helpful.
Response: 81.5751m³
